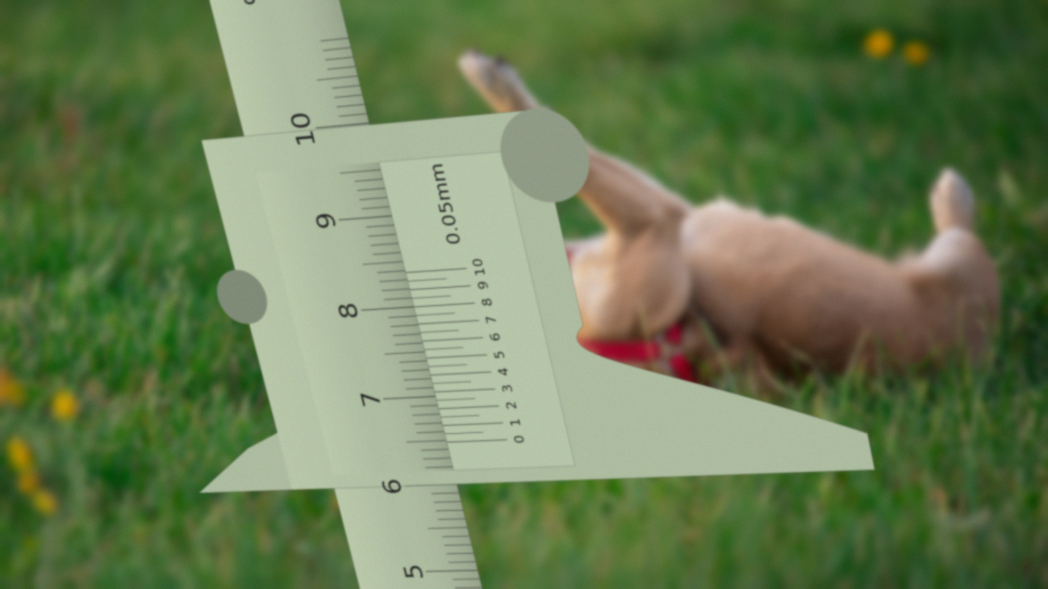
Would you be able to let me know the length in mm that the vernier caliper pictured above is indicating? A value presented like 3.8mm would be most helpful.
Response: 64.8mm
